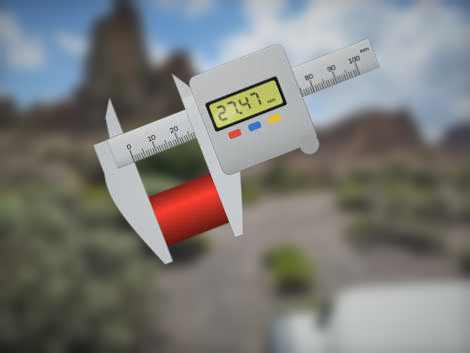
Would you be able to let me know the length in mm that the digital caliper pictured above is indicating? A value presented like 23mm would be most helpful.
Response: 27.47mm
